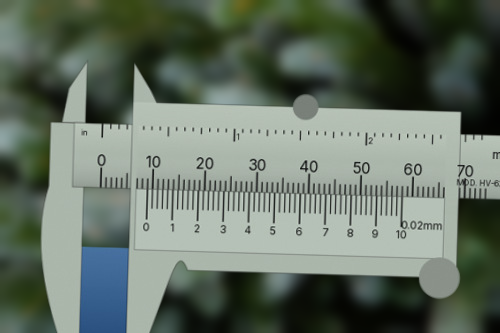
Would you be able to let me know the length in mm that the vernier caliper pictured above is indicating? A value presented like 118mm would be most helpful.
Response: 9.0mm
